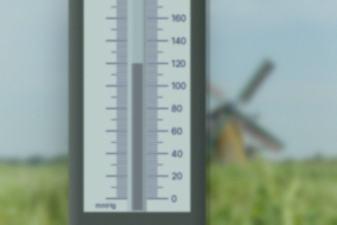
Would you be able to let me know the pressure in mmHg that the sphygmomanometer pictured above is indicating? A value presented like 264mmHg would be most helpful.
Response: 120mmHg
